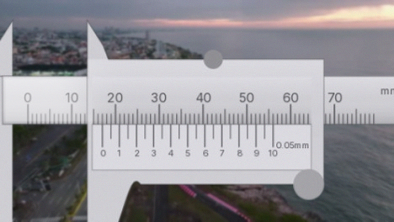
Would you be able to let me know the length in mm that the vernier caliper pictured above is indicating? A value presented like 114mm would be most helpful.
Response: 17.0mm
